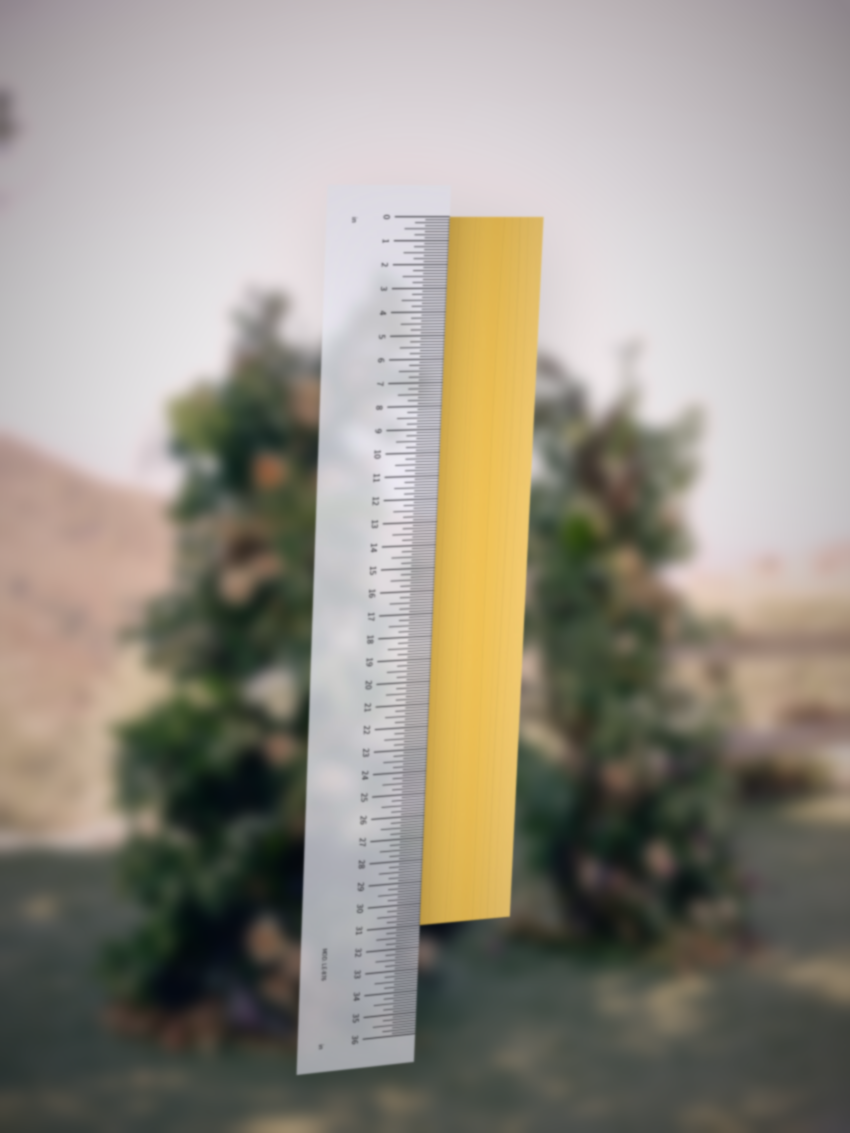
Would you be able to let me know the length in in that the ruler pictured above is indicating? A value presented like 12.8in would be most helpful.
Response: 31in
